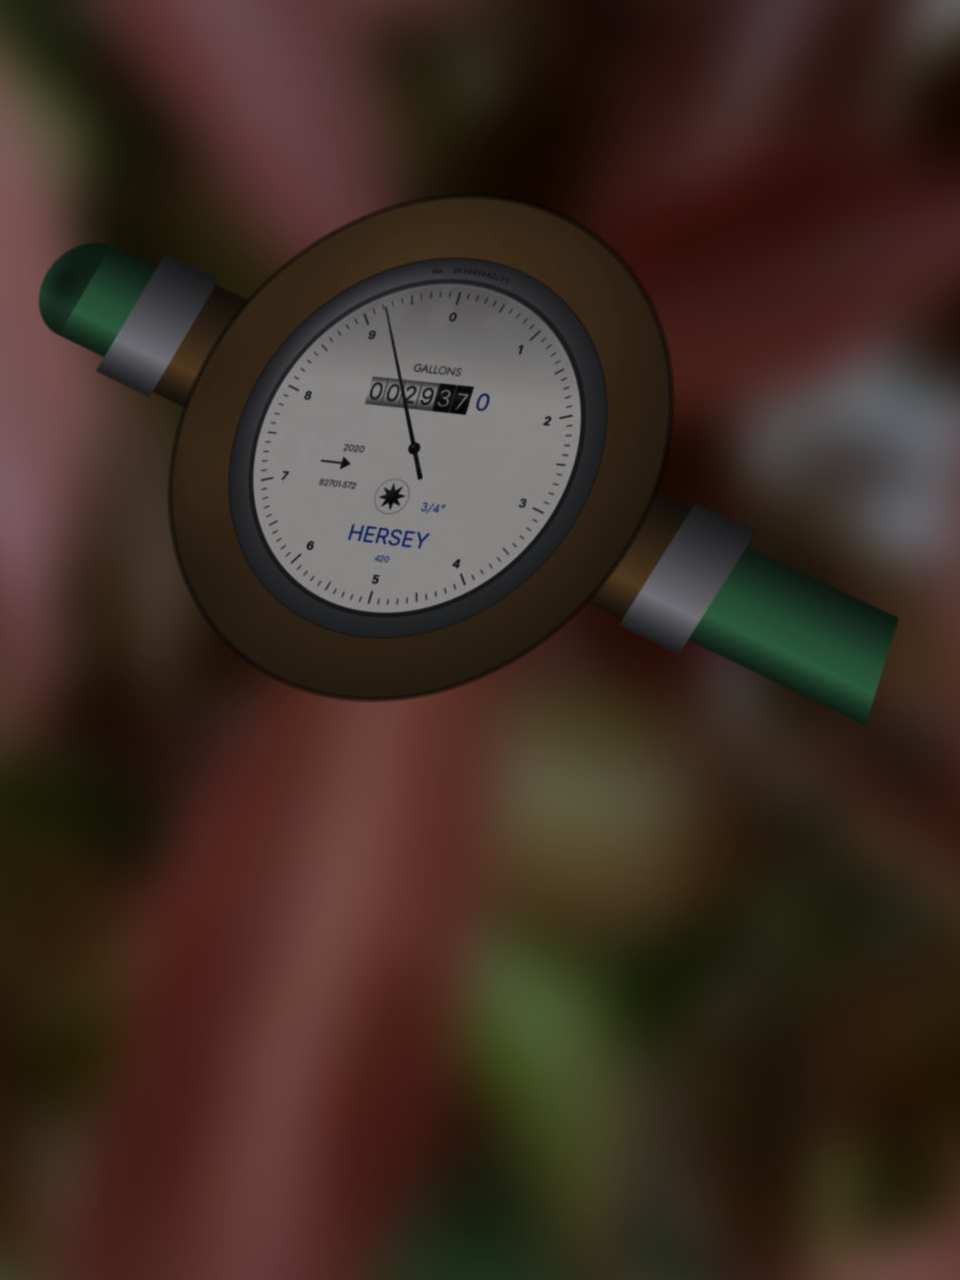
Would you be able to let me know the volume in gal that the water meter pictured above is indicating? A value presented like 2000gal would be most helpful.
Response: 29369.2gal
